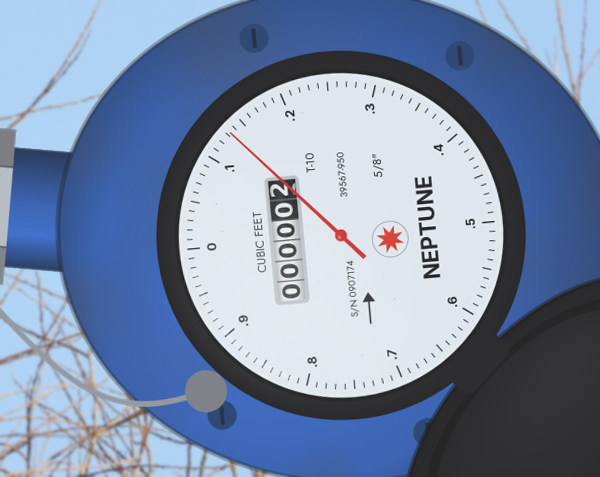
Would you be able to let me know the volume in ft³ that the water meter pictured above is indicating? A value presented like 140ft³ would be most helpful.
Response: 2.13ft³
